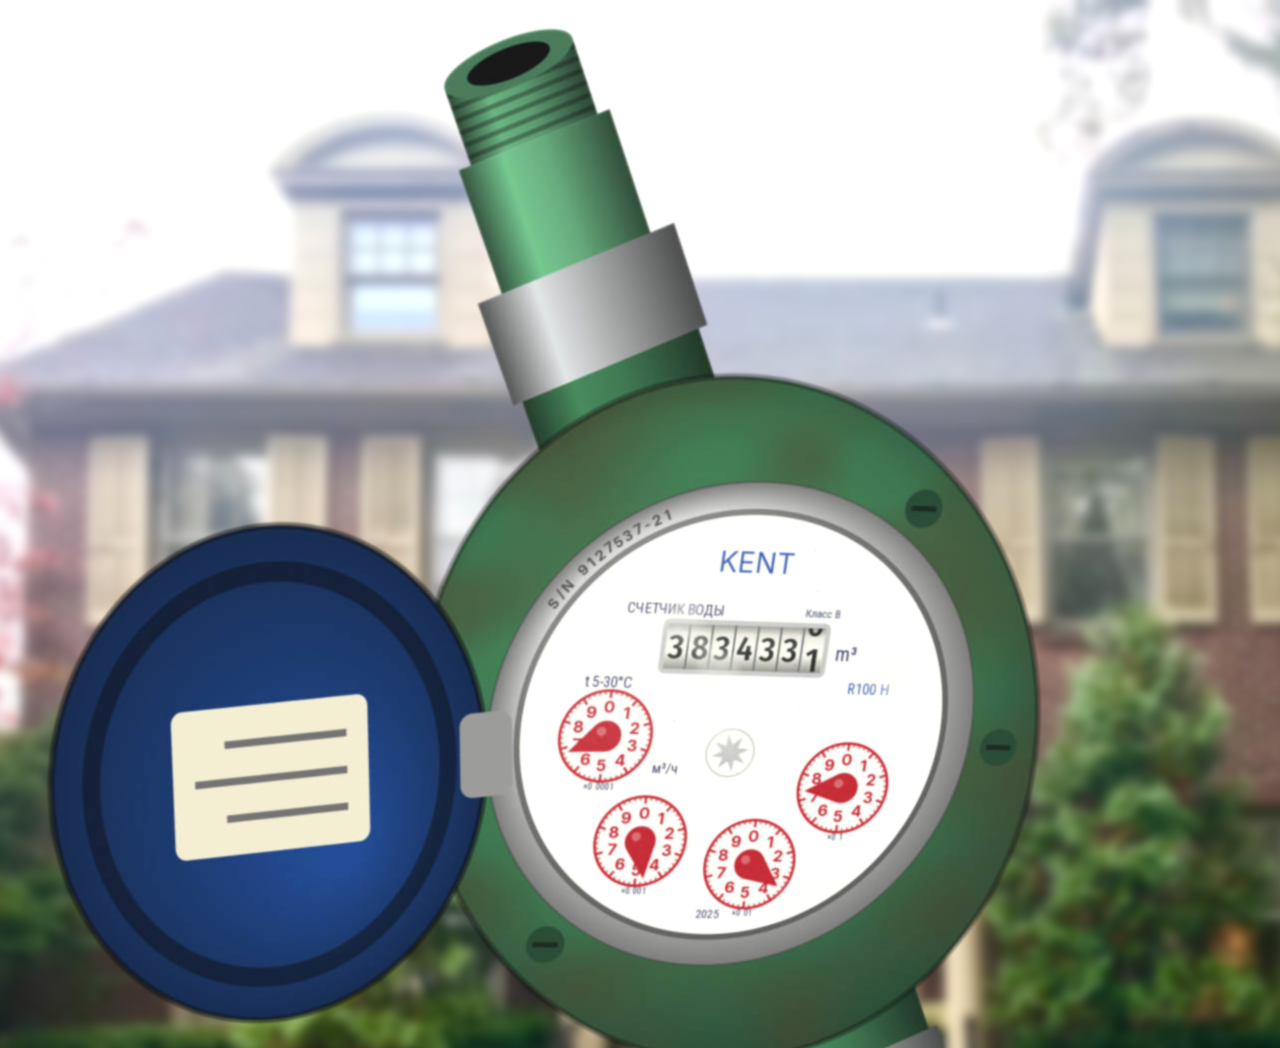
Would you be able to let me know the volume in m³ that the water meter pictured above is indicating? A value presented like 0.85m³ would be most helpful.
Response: 3834330.7346m³
